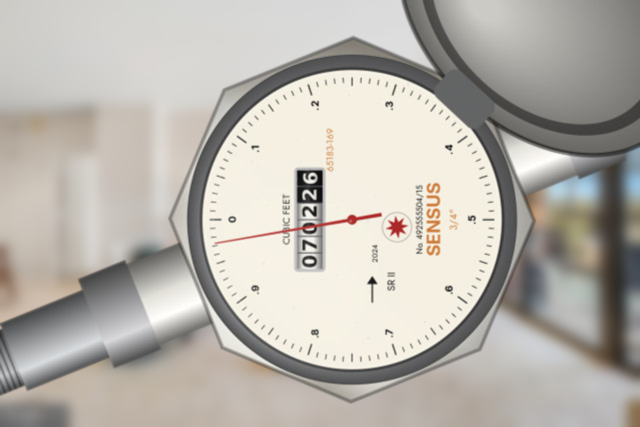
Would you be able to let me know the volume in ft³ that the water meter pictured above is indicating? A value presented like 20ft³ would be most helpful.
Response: 70225.97ft³
